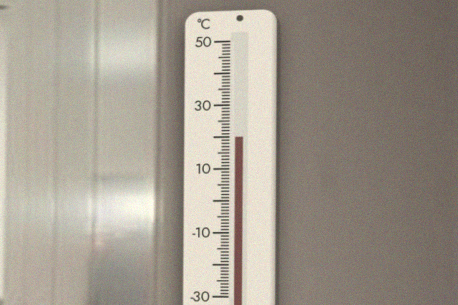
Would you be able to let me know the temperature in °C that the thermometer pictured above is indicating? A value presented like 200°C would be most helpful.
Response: 20°C
